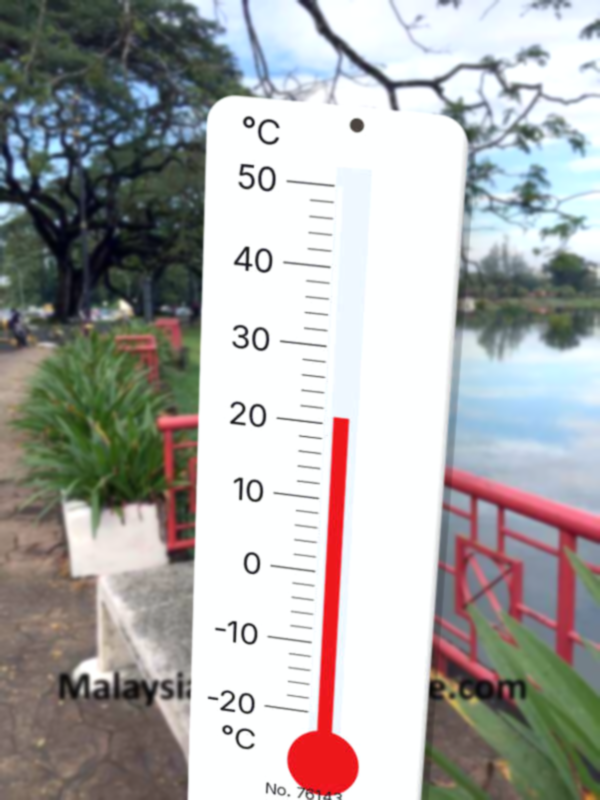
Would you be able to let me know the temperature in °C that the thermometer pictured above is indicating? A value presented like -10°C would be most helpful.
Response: 21°C
